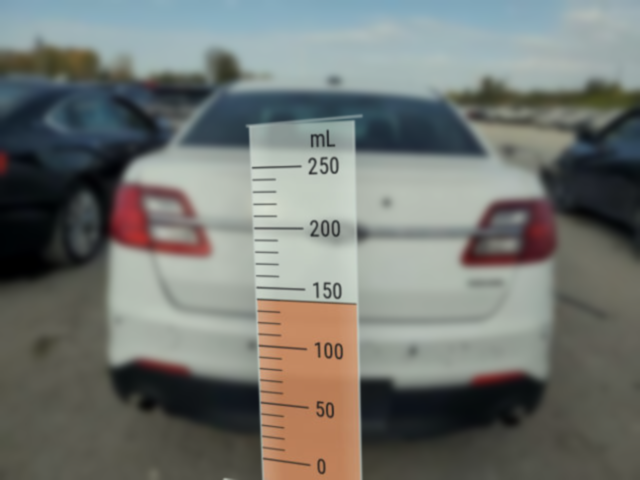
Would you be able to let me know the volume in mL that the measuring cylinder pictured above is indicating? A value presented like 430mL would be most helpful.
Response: 140mL
